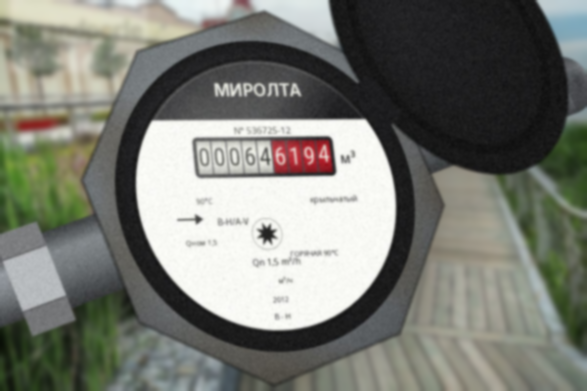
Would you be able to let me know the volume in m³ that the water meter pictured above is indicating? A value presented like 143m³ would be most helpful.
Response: 64.6194m³
